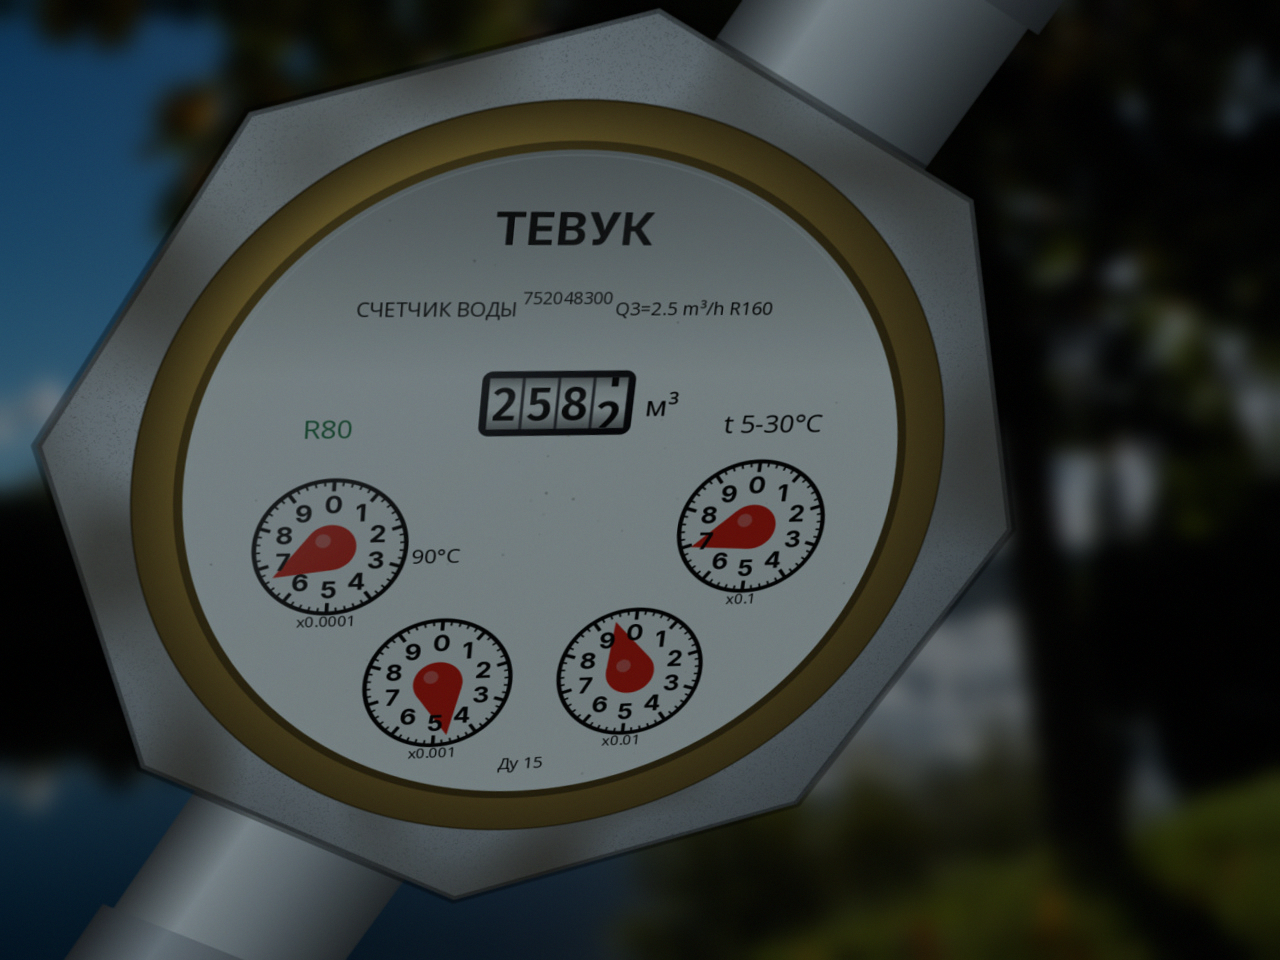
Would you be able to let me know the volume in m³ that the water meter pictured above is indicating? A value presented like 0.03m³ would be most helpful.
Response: 2581.6946m³
